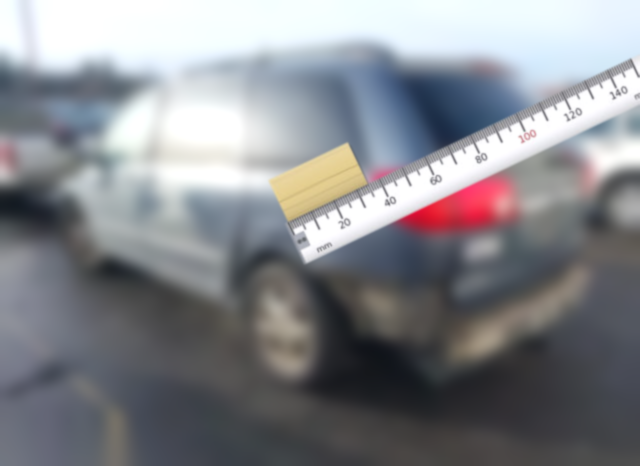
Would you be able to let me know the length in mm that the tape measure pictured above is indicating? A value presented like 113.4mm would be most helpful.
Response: 35mm
